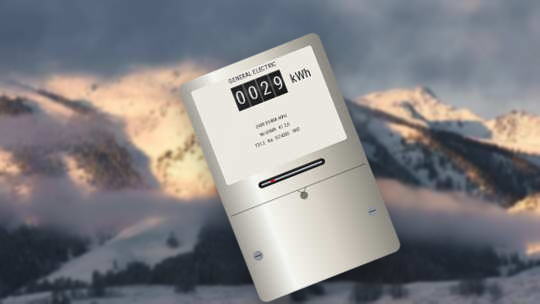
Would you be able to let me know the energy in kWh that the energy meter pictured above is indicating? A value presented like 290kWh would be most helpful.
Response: 29kWh
